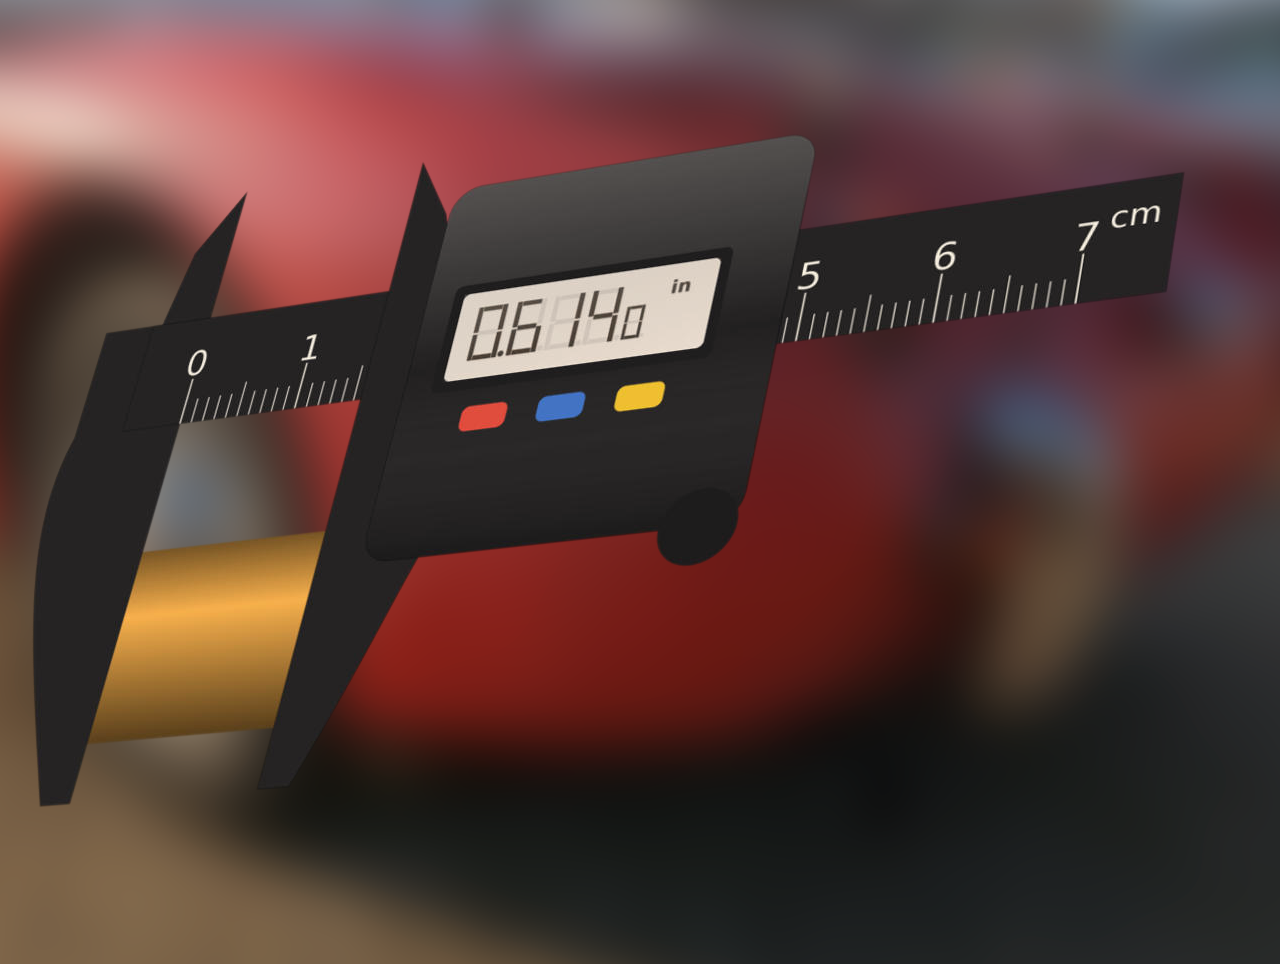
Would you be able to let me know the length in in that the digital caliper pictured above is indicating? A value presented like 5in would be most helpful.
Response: 0.6140in
